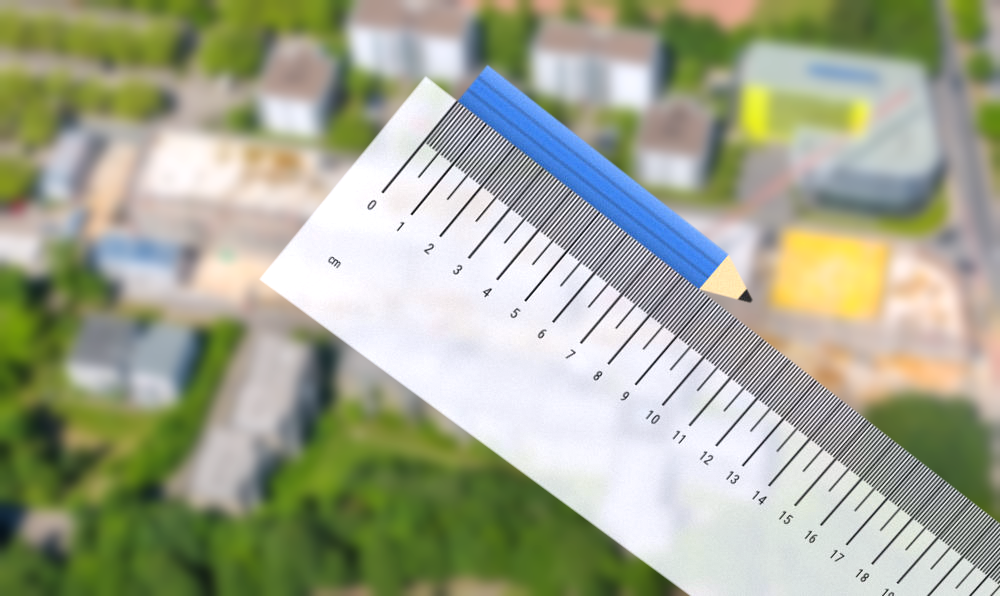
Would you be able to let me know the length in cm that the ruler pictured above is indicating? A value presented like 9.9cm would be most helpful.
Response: 10cm
